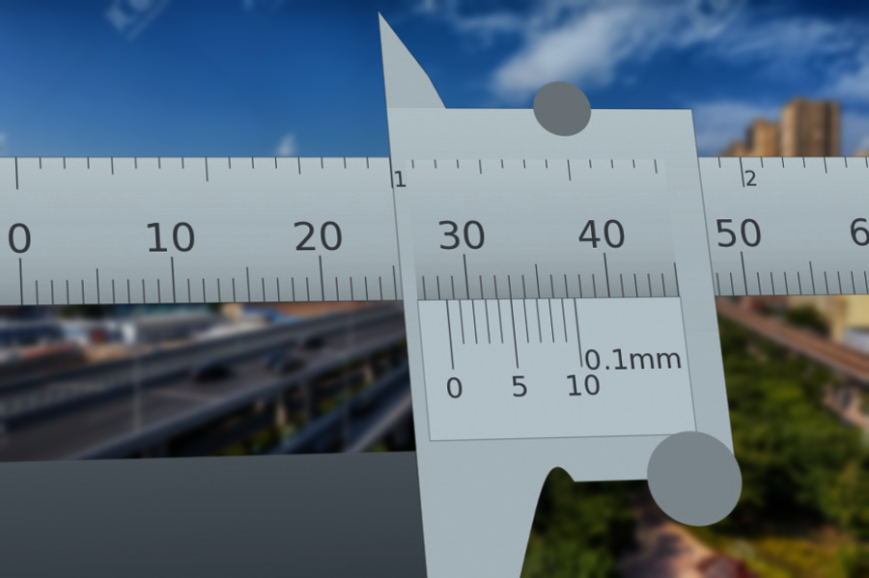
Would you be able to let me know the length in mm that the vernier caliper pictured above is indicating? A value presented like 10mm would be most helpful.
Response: 28.5mm
